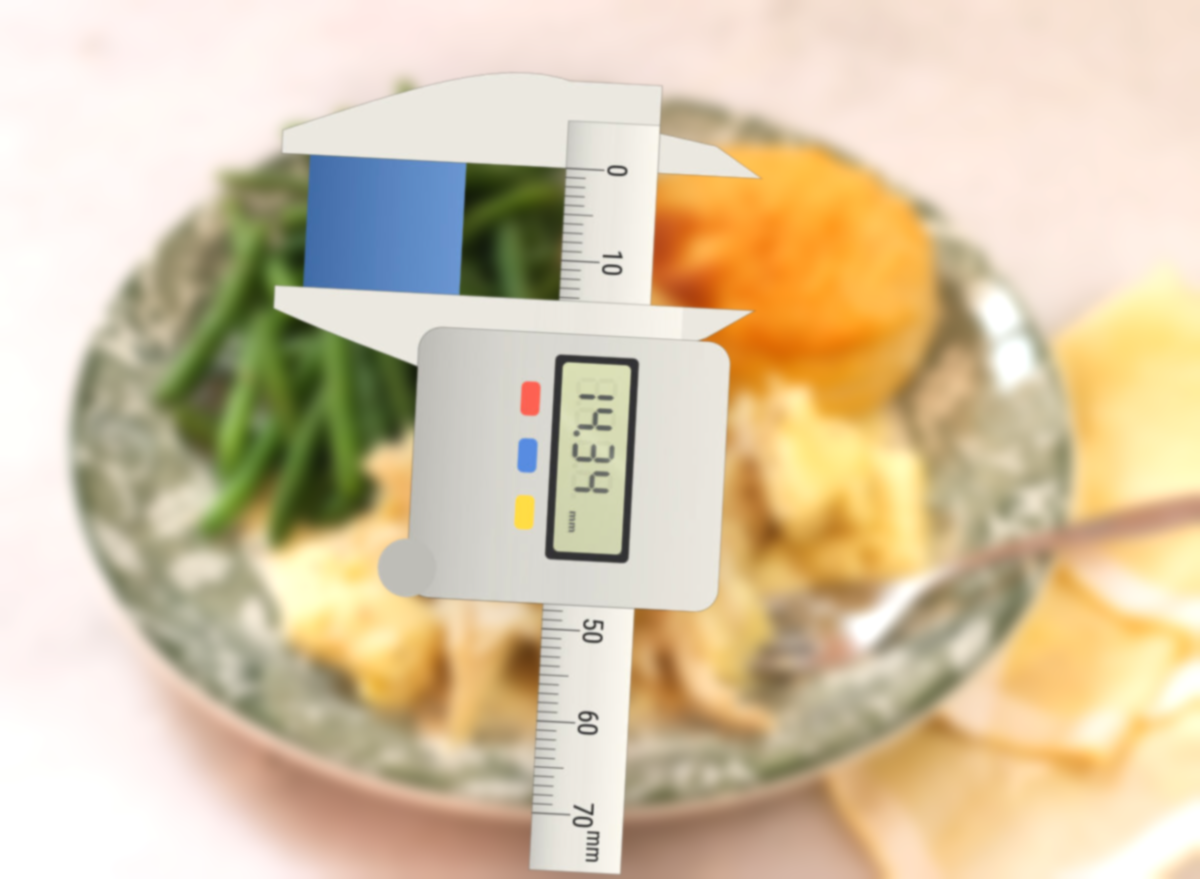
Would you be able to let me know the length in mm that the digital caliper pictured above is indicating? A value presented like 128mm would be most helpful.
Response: 14.34mm
